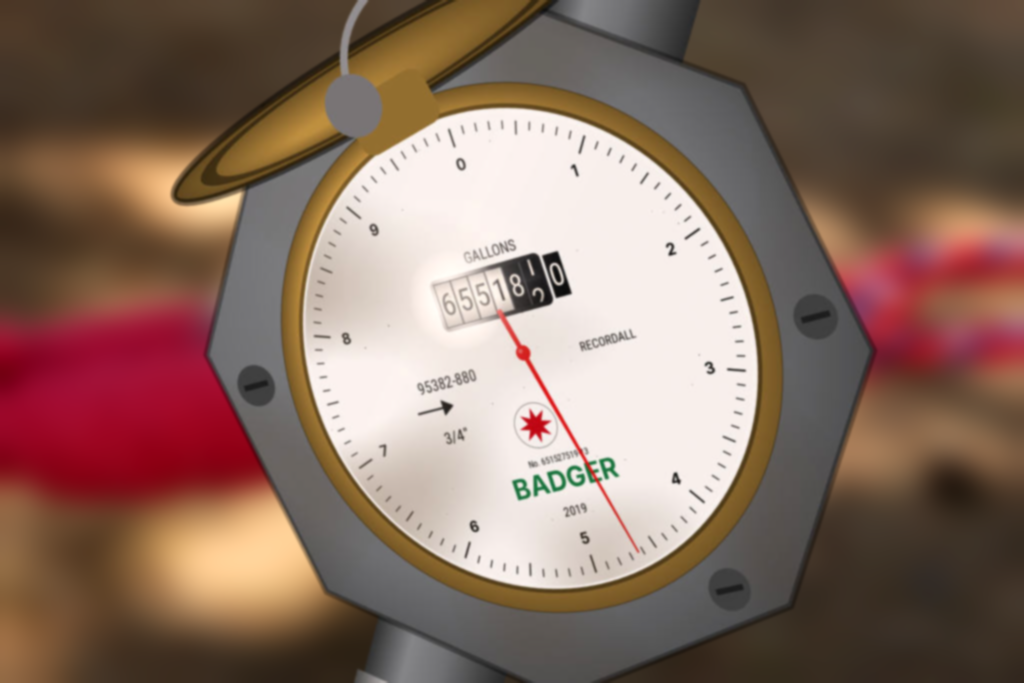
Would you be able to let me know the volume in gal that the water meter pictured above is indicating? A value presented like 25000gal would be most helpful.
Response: 6551814.6gal
